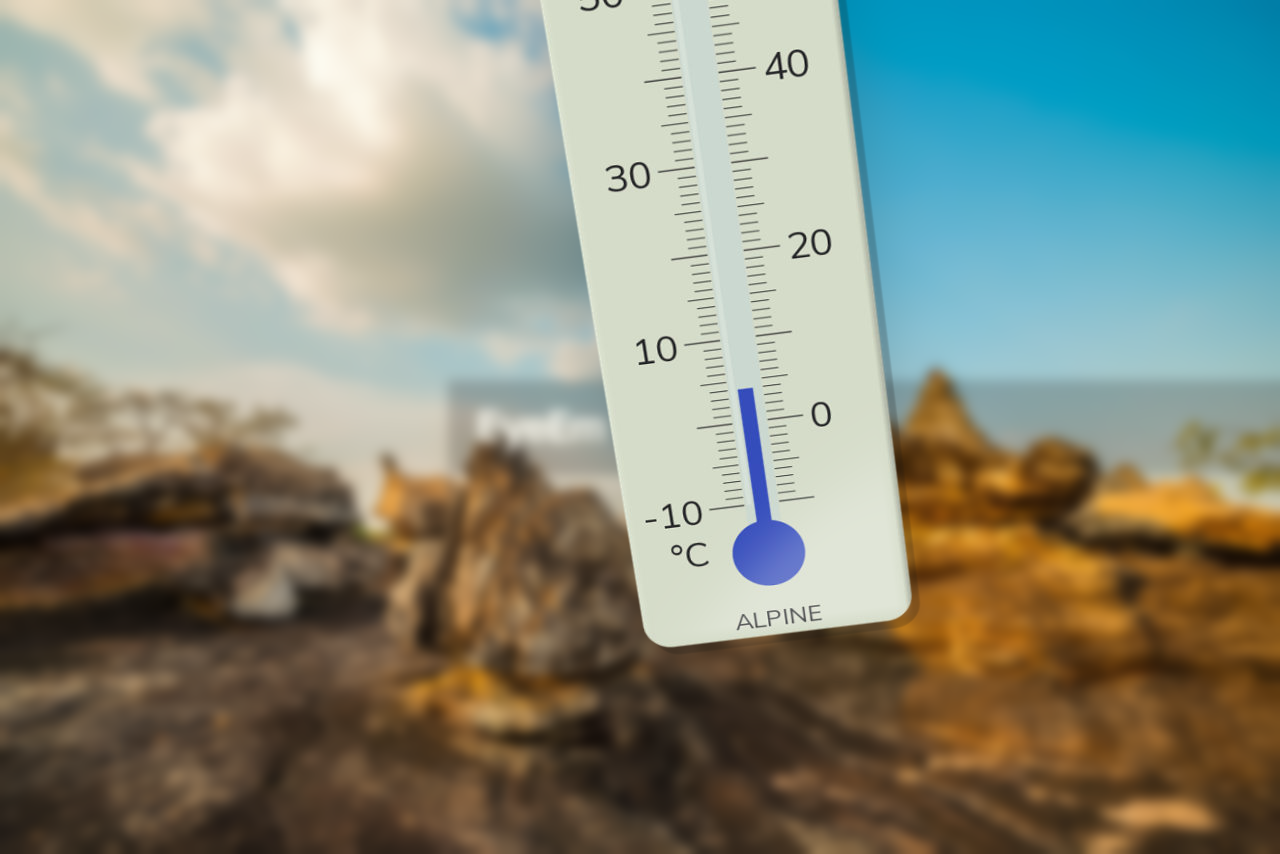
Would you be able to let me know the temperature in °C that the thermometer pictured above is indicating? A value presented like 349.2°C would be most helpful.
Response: 4°C
